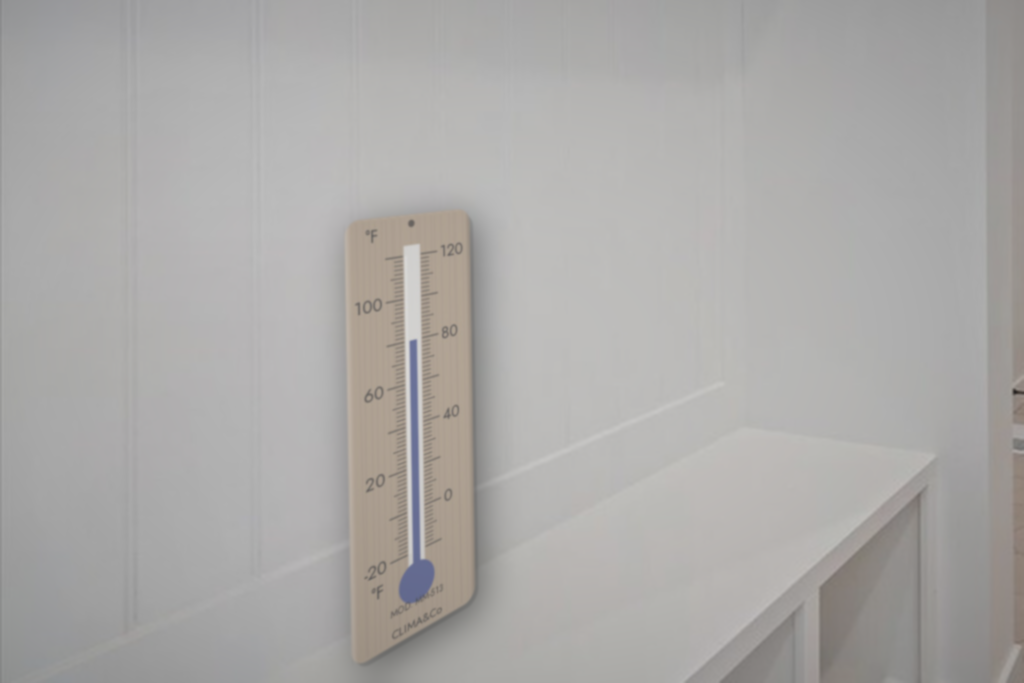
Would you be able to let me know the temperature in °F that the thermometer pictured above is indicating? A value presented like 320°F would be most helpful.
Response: 80°F
